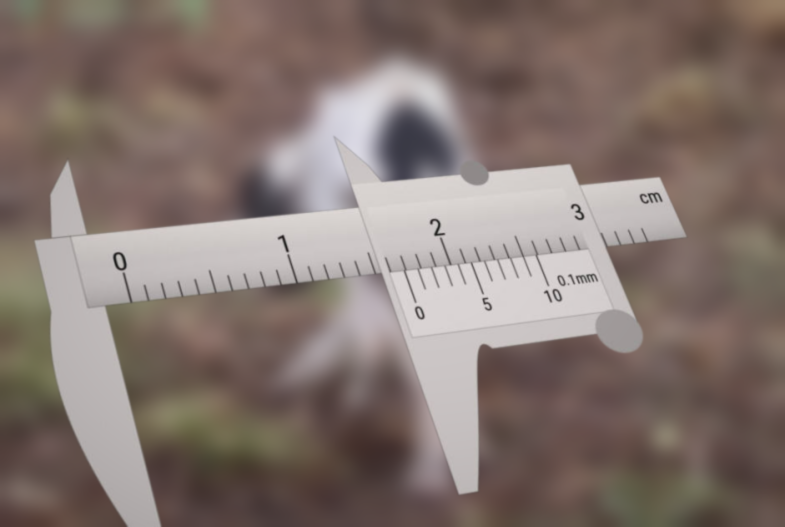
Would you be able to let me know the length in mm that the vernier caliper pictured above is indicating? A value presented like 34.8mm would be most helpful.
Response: 16.9mm
